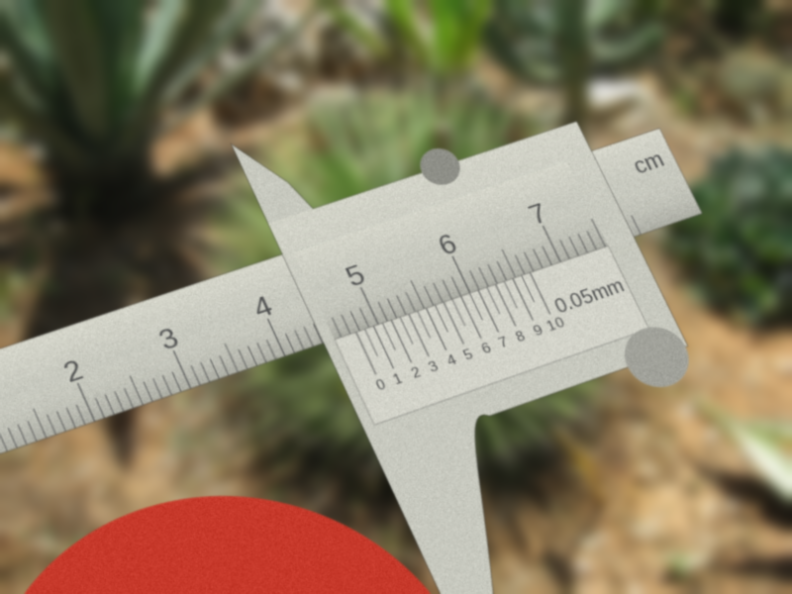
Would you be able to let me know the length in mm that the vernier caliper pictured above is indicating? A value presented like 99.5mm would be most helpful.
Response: 47.6mm
